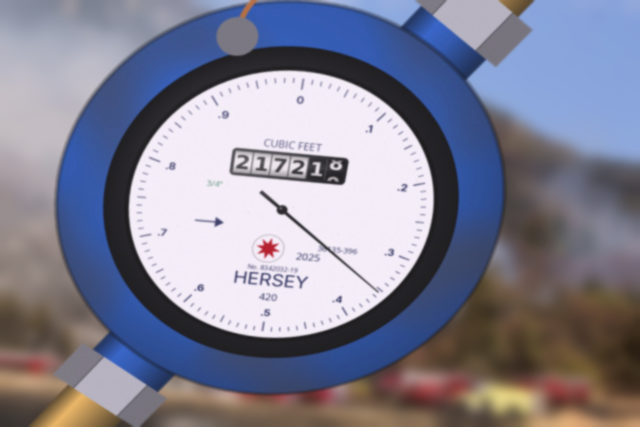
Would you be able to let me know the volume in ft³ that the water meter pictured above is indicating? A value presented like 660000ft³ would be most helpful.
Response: 217218.35ft³
